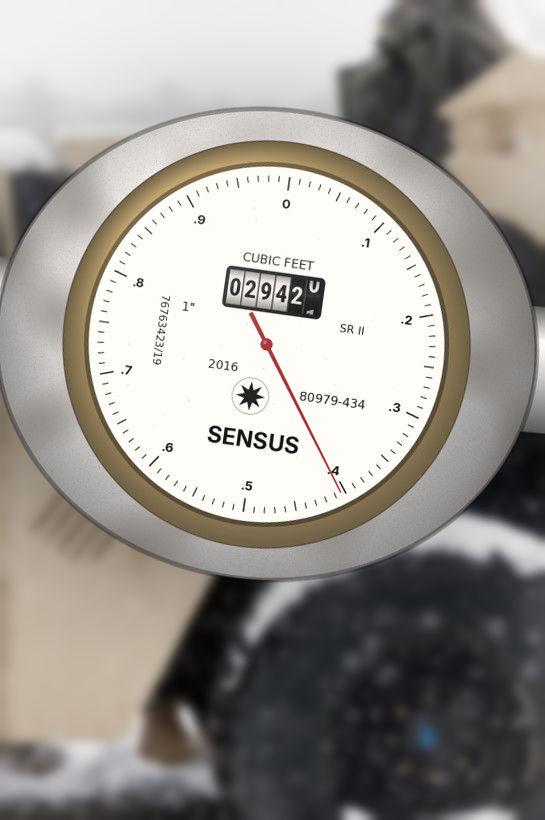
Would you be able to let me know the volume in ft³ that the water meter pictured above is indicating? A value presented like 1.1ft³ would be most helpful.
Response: 29420.40ft³
